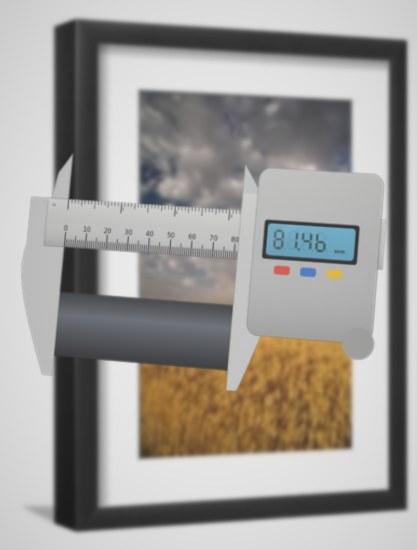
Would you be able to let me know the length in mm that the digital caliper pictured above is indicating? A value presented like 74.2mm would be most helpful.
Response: 81.46mm
